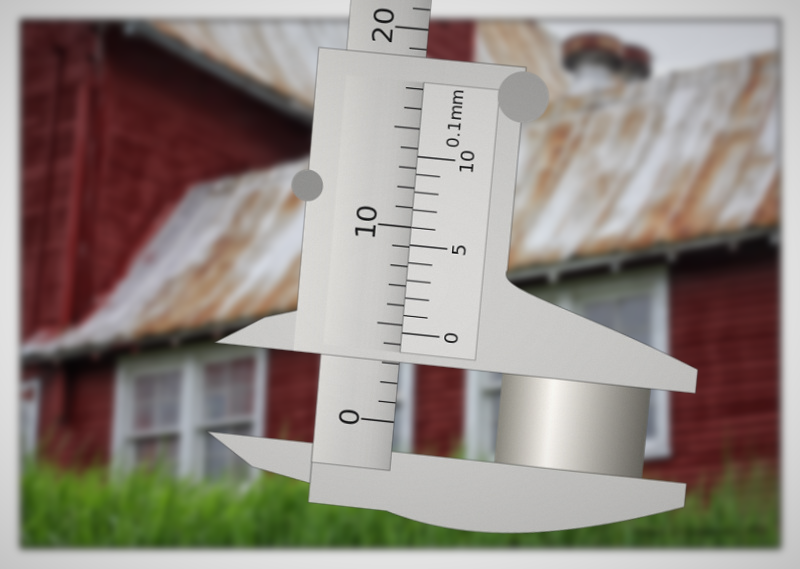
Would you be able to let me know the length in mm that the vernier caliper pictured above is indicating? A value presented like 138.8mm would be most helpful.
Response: 4.6mm
